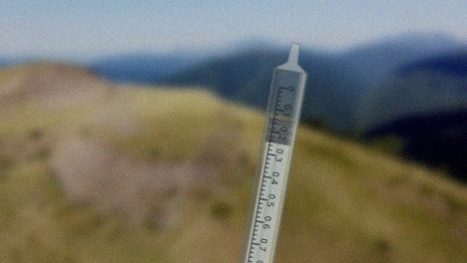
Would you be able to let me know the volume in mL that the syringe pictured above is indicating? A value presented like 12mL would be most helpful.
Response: 0.14mL
